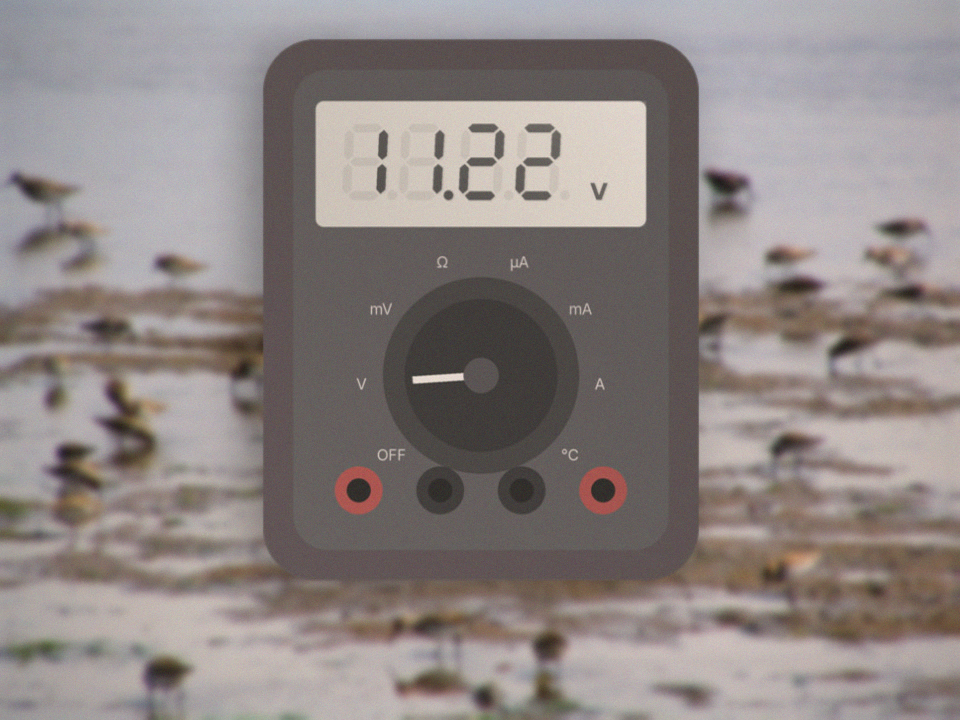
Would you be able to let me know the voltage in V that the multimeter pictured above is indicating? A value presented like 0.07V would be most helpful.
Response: 11.22V
